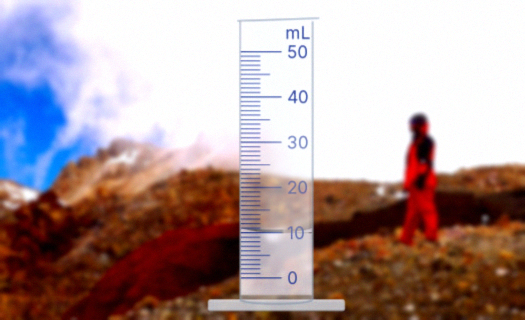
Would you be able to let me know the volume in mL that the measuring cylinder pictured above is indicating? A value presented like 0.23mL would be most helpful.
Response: 10mL
